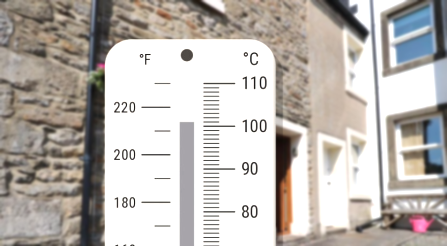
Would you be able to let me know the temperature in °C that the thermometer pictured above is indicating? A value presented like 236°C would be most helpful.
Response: 101°C
